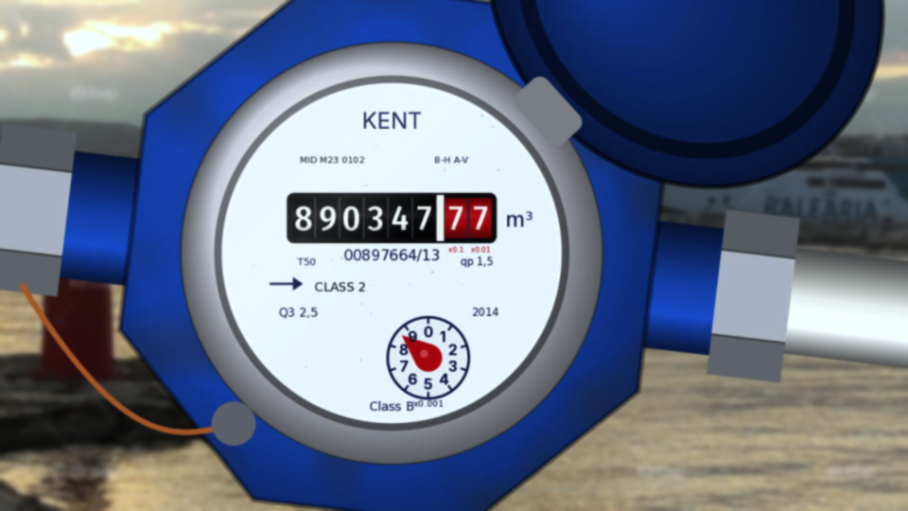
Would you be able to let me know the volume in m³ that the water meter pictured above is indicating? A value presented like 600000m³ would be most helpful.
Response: 890347.778m³
